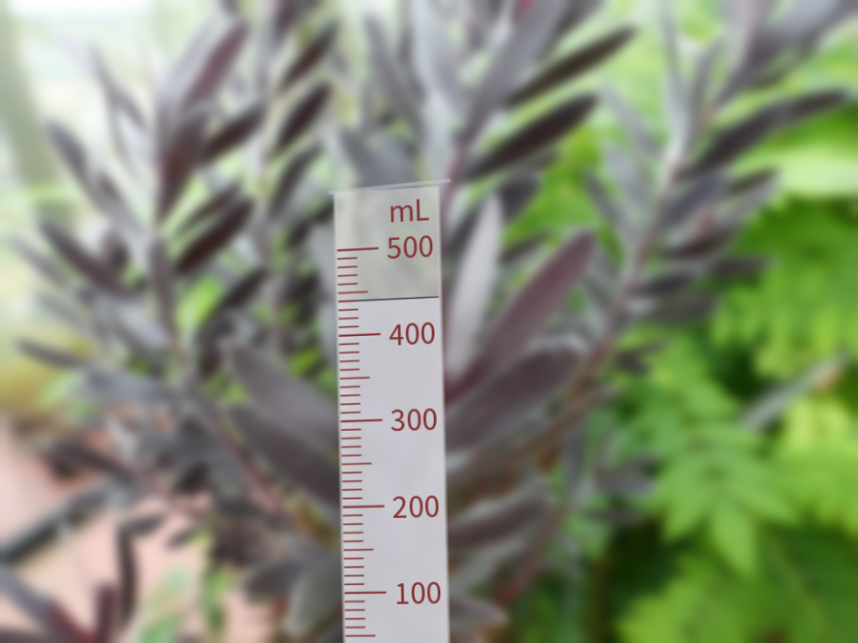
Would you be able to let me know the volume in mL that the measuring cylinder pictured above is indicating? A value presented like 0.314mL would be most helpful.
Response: 440mL
